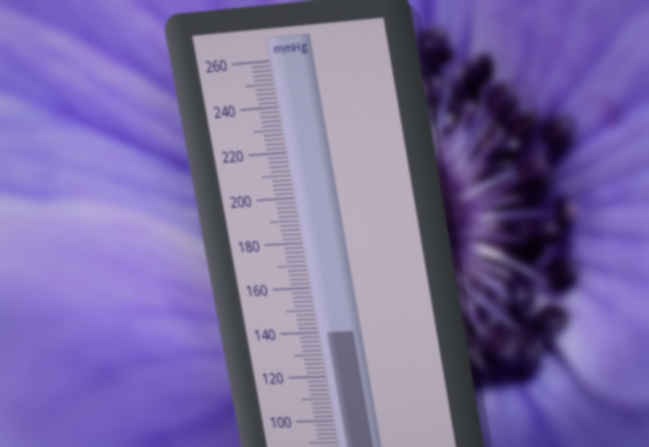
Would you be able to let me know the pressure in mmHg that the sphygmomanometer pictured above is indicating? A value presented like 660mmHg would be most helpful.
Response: 140mmHg
